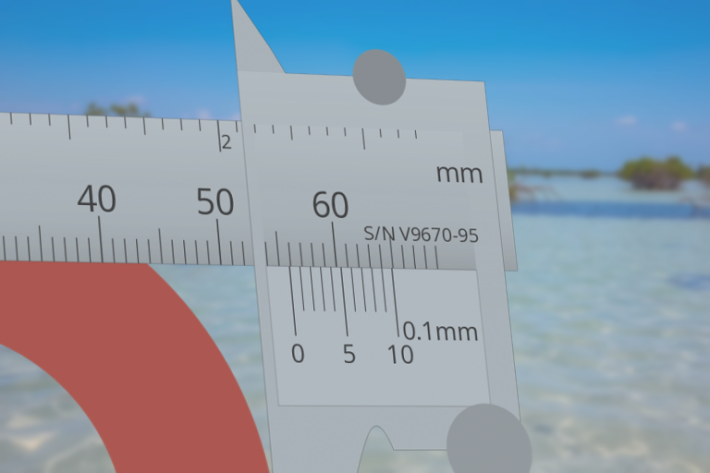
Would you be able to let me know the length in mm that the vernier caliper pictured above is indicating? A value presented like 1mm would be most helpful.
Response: 55.9mm
